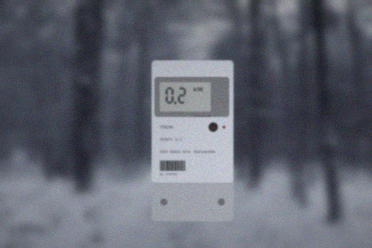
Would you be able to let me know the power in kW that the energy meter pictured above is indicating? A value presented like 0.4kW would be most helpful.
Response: 0.2kW
